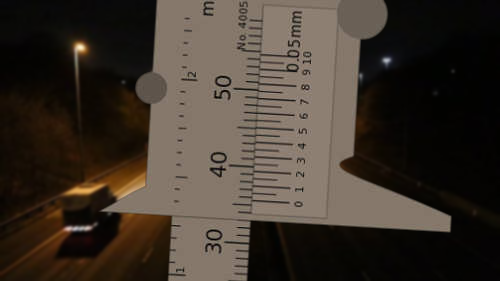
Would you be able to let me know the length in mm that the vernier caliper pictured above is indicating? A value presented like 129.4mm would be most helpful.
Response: 35.6mm
